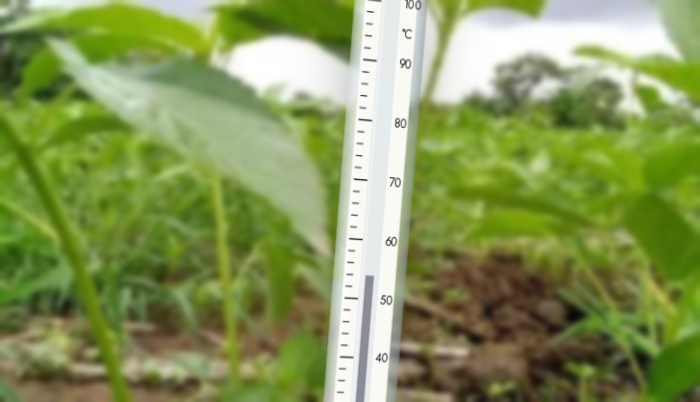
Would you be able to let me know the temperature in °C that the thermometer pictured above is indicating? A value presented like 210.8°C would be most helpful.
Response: 54°C
